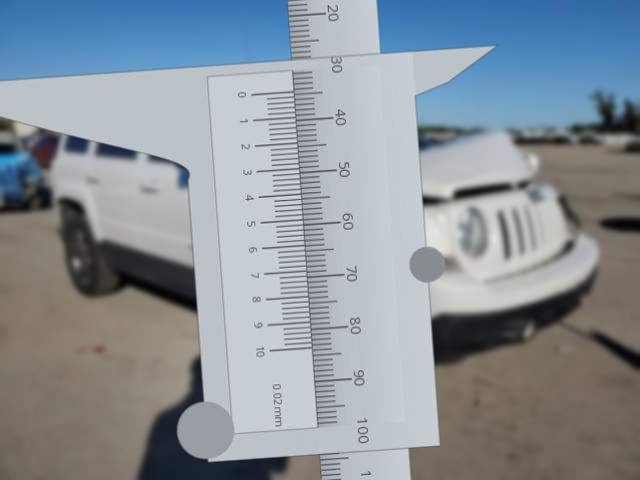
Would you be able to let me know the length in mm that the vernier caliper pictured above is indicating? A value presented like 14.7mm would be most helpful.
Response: 34.5mm
